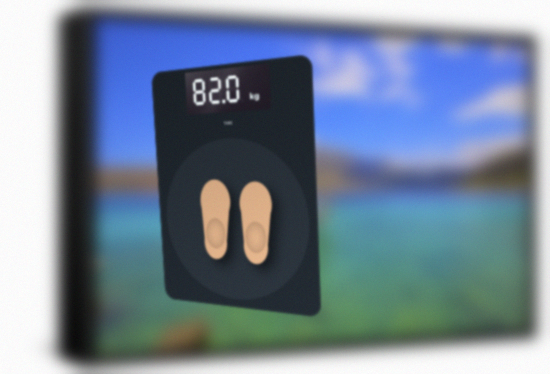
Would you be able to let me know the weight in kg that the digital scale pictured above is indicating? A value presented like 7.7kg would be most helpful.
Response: 82.0kg
